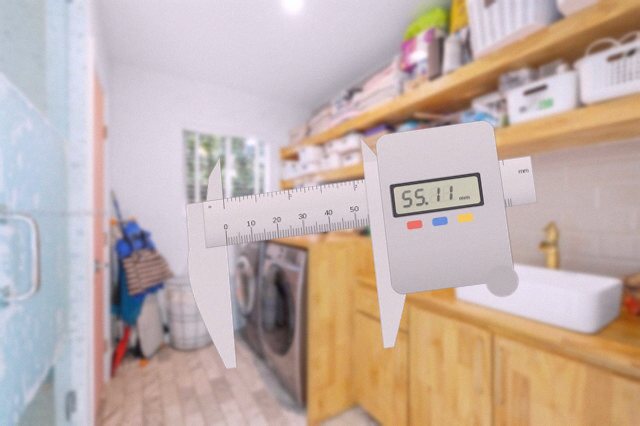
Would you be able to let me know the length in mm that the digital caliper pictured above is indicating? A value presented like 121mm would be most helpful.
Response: 55.11mm
